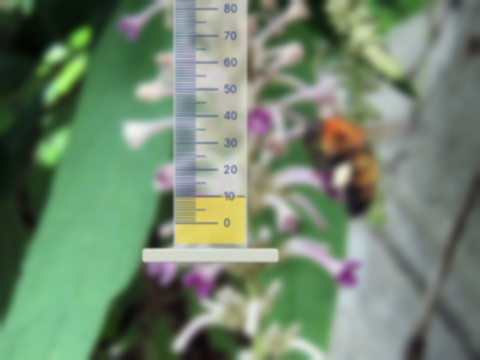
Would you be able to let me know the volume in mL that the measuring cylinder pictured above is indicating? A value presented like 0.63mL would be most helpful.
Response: 10mL
